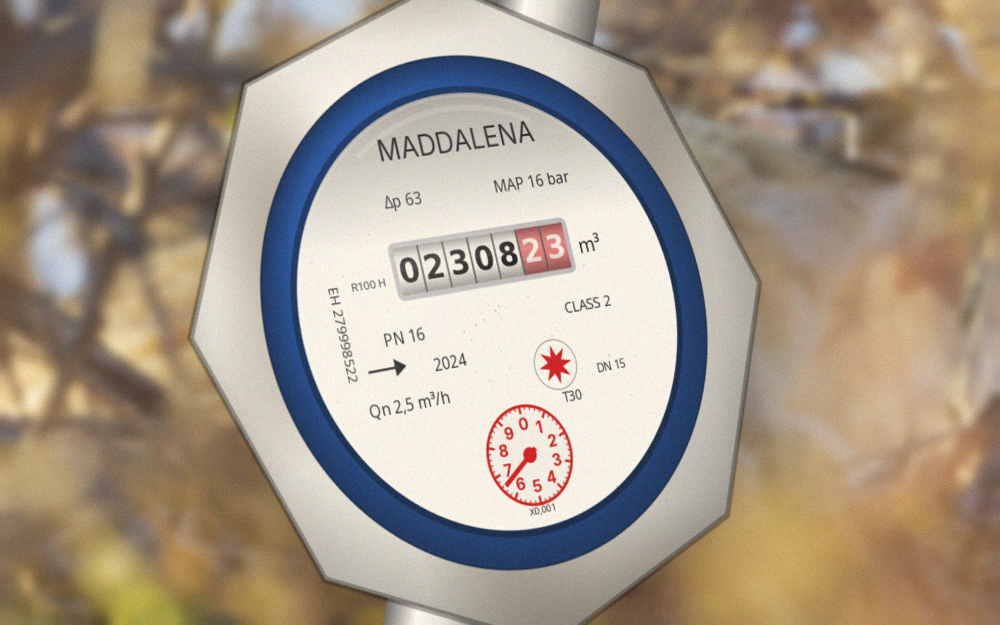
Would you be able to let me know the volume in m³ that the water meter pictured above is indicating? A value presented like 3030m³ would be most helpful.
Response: 2308.236m³
